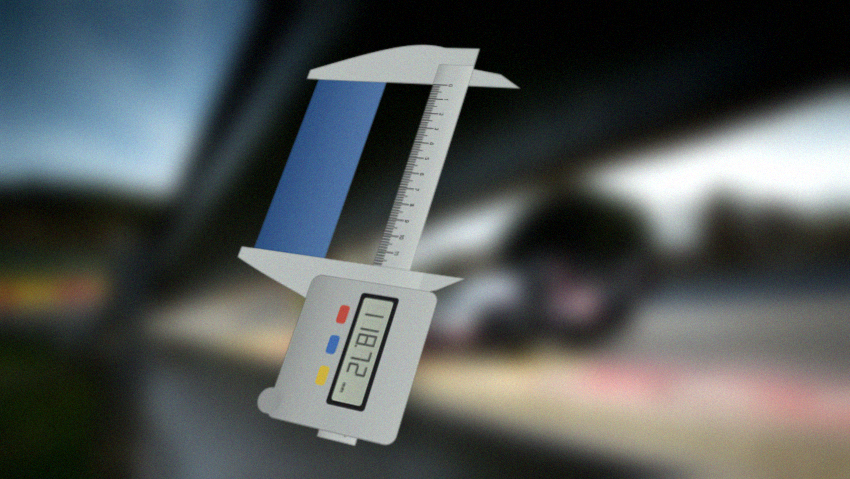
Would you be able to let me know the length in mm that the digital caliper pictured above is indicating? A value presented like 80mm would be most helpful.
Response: 118.72mm
